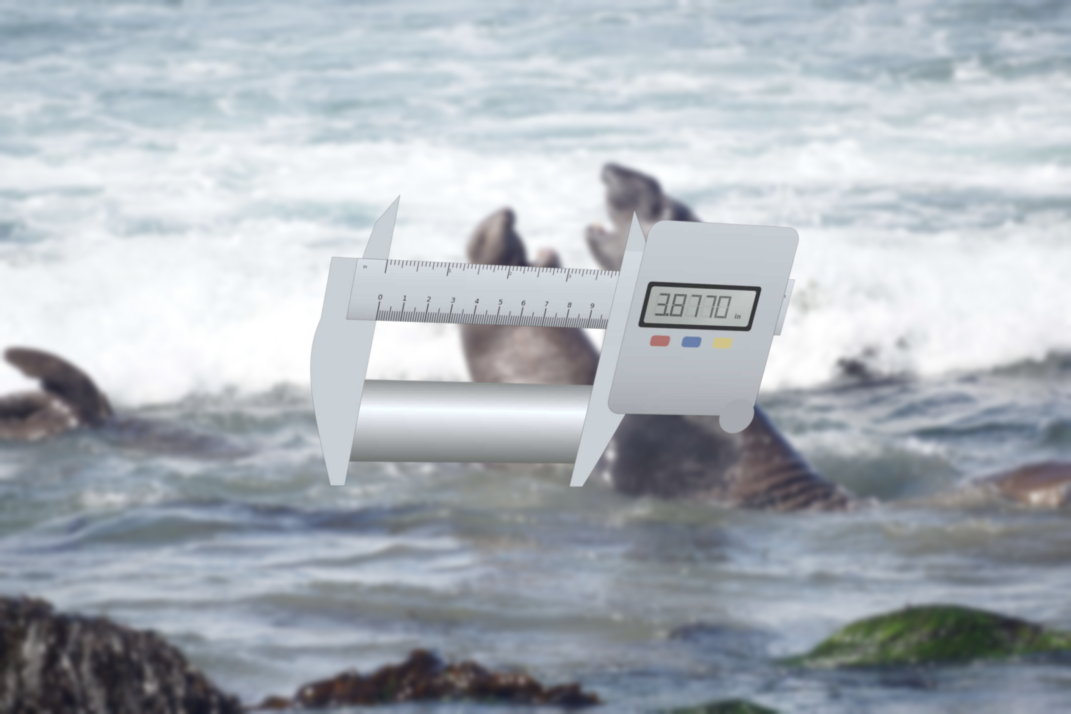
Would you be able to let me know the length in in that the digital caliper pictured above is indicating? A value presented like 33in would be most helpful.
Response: 3.8770in
